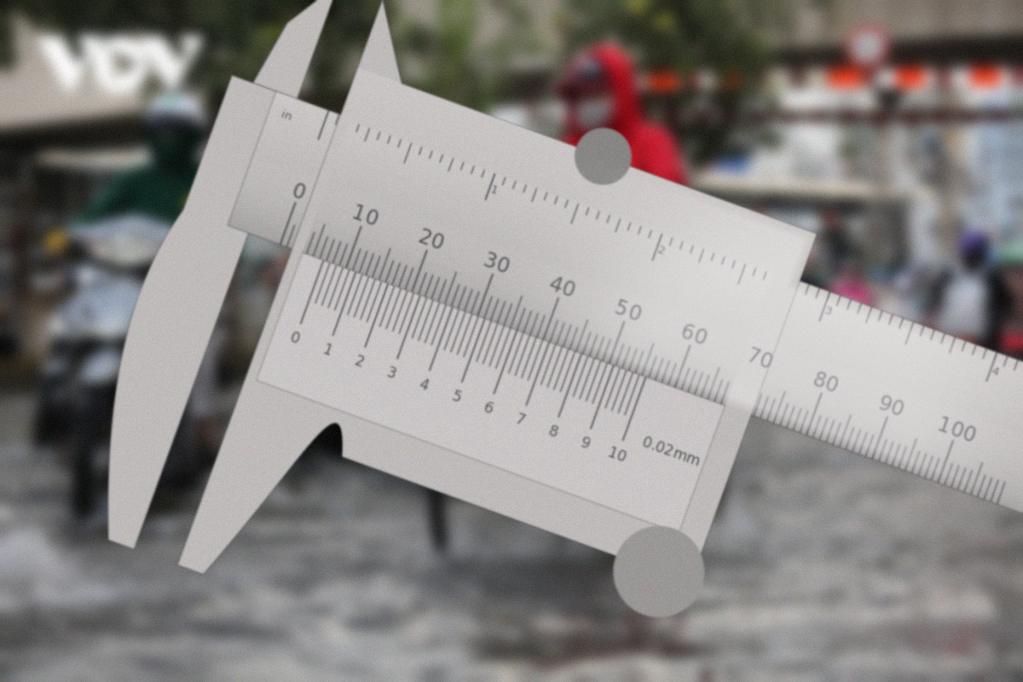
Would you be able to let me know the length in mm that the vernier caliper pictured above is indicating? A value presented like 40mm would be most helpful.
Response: 6.6mm
